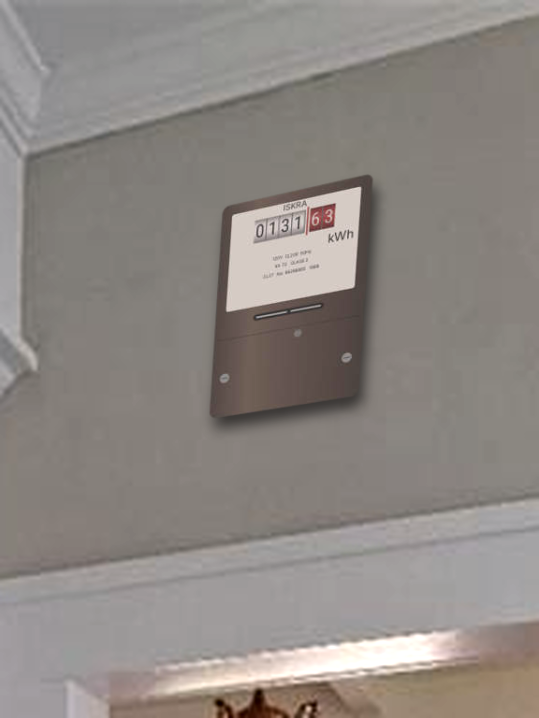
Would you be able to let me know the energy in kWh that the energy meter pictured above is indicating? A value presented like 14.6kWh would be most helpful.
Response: 131.63kWh
